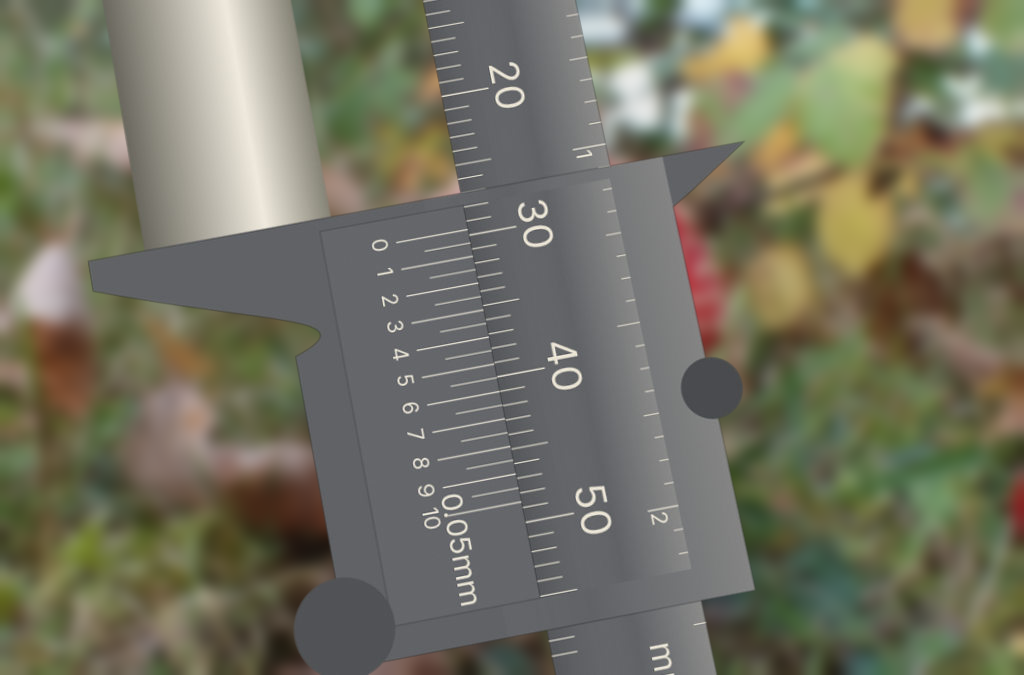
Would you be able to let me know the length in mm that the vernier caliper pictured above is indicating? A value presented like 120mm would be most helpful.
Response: 29.6mm
